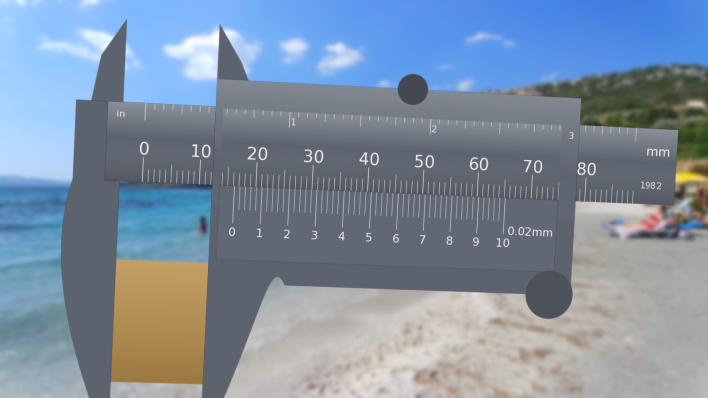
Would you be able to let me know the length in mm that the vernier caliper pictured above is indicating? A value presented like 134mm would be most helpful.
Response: 16.2mm
